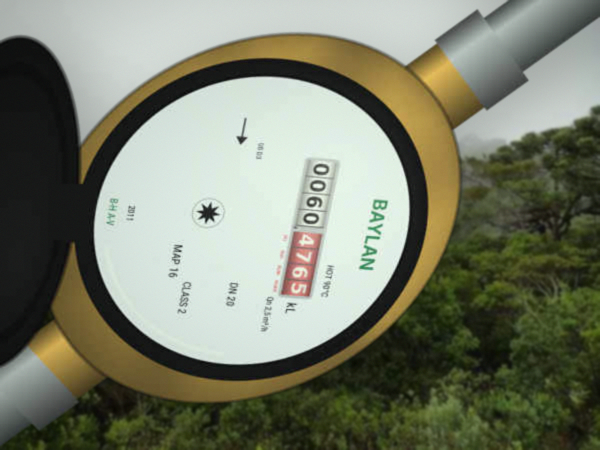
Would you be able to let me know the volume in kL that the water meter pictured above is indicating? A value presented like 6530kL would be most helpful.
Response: 60.4765kL
